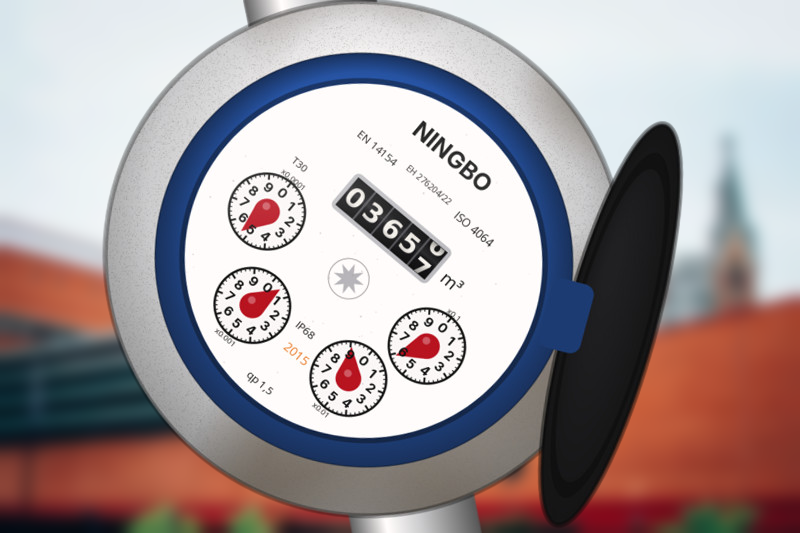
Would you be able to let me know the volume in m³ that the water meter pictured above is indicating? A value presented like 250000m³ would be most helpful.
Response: 3656.5905m³
